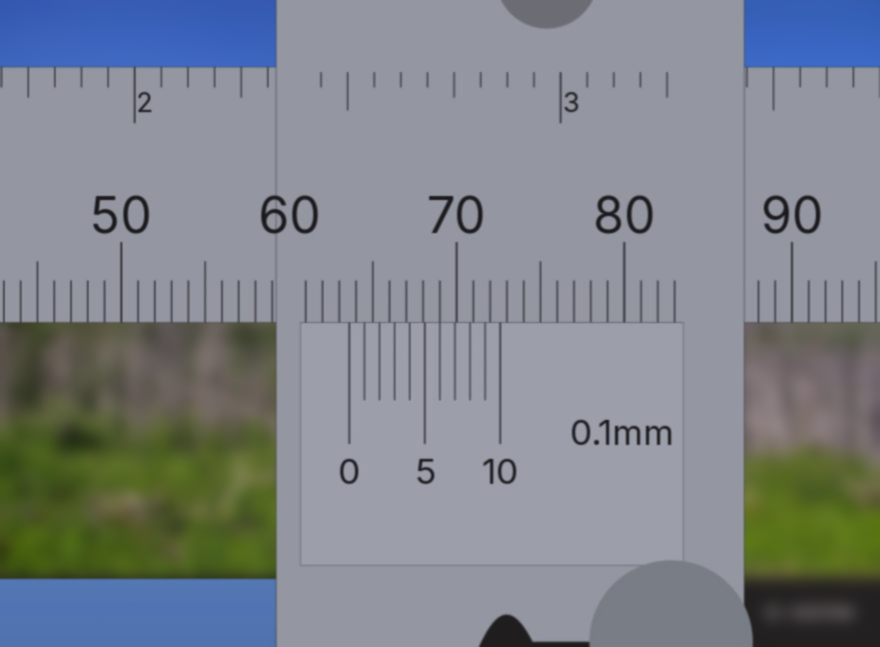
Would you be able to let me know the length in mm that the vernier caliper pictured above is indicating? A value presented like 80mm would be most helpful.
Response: 63.6mm
